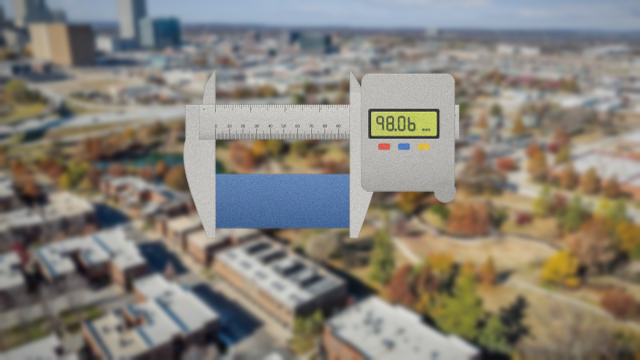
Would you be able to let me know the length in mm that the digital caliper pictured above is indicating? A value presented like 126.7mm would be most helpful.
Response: 98.06mm
